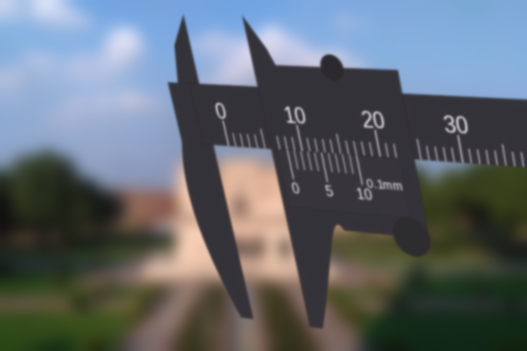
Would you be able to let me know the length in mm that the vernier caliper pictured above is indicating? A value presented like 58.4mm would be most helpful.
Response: 8.0mm
